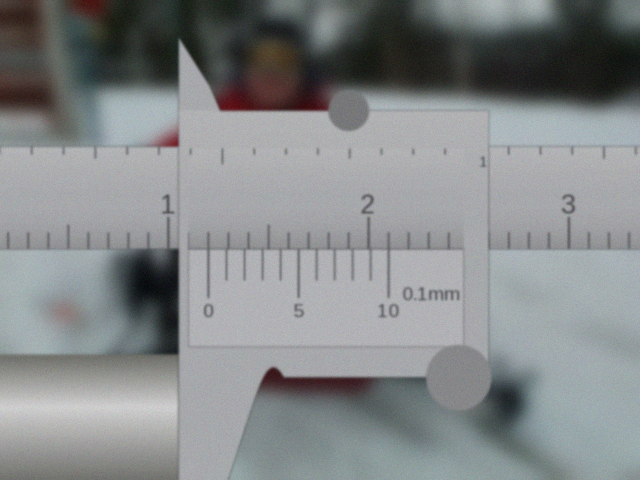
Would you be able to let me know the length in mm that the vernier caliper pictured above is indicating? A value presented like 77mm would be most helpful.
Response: 12.0mm
